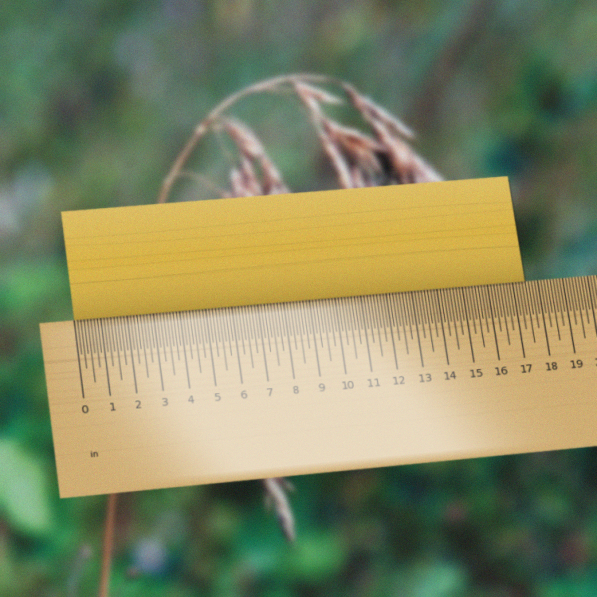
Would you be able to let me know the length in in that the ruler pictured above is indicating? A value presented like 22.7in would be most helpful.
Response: 17.5in
